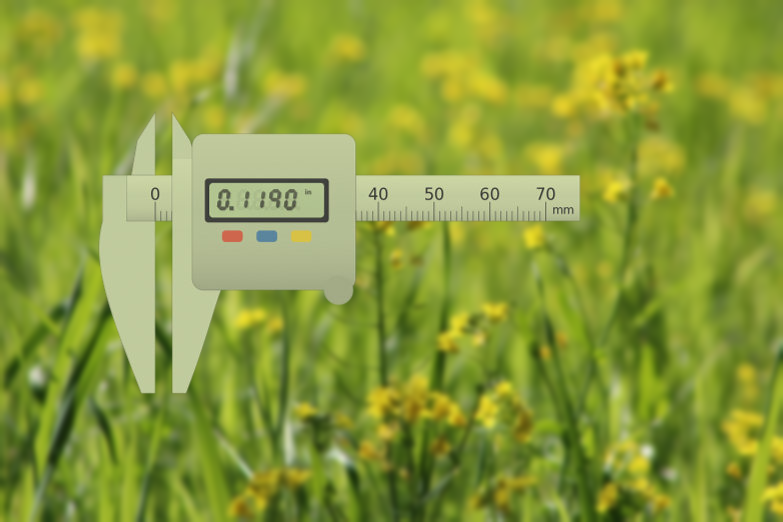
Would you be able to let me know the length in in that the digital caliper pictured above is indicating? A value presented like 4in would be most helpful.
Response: 0.1190in
